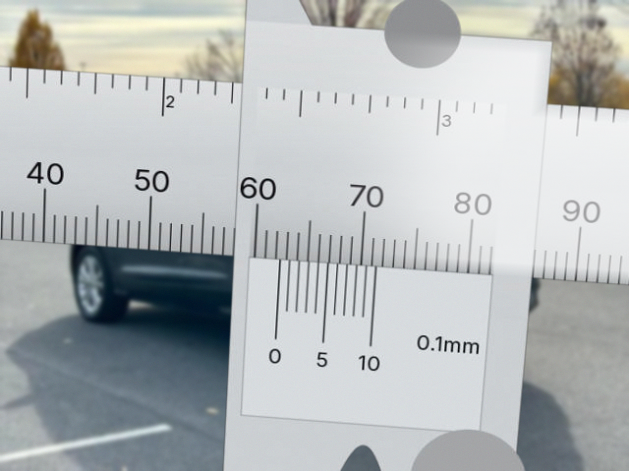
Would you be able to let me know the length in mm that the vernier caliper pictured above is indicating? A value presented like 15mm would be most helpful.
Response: 62.4mm
